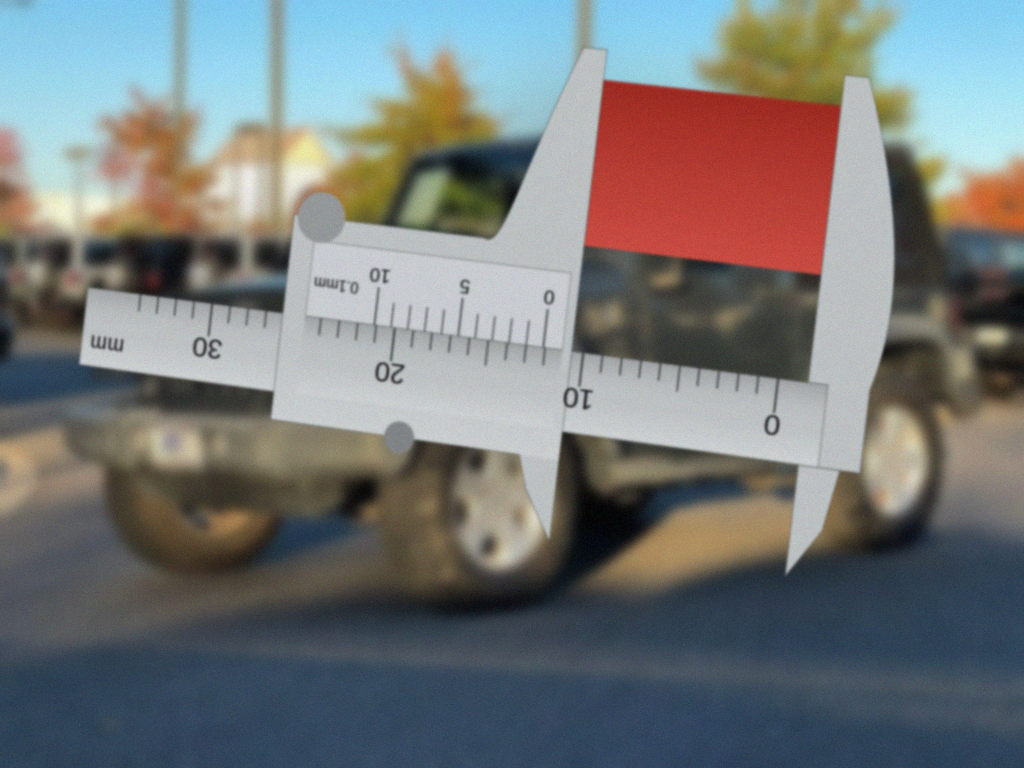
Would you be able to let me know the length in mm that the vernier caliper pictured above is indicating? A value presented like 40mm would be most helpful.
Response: 12.1mm
